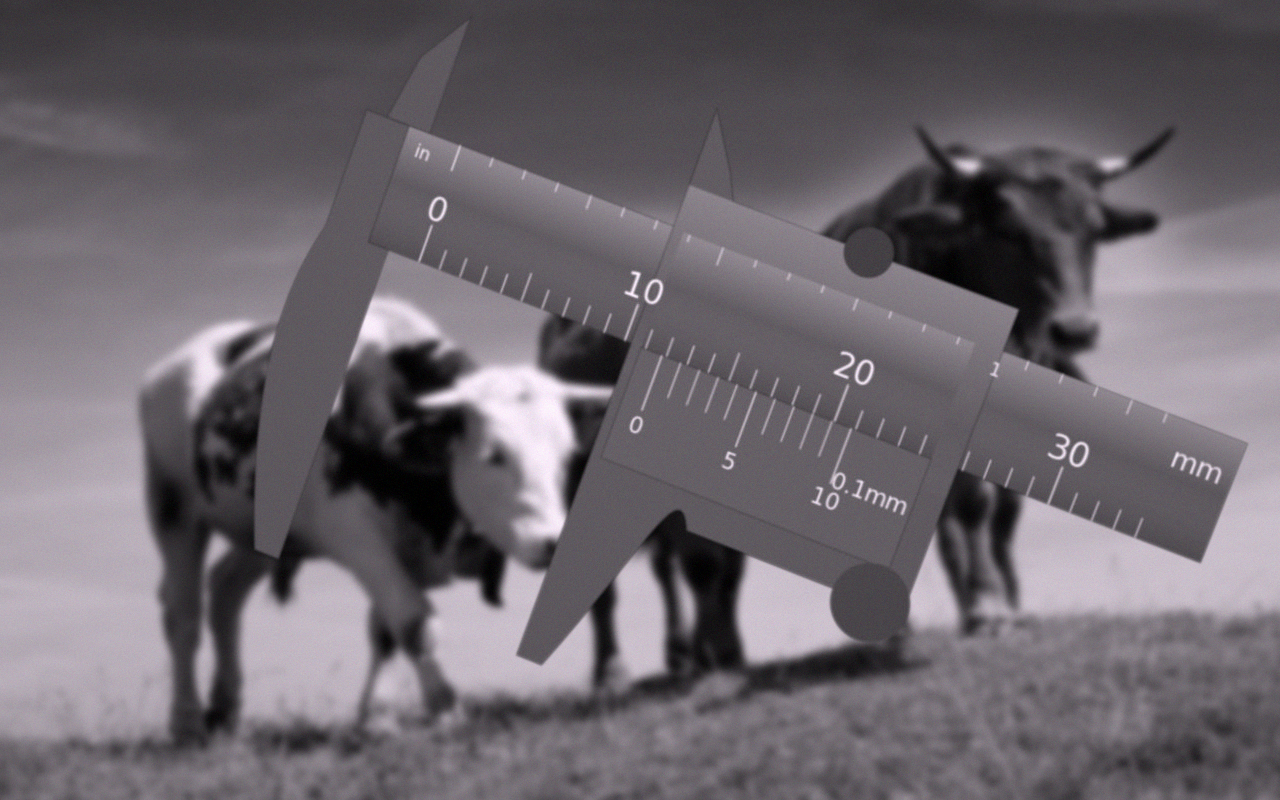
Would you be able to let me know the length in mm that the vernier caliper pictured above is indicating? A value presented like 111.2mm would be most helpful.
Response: 11.8mm
